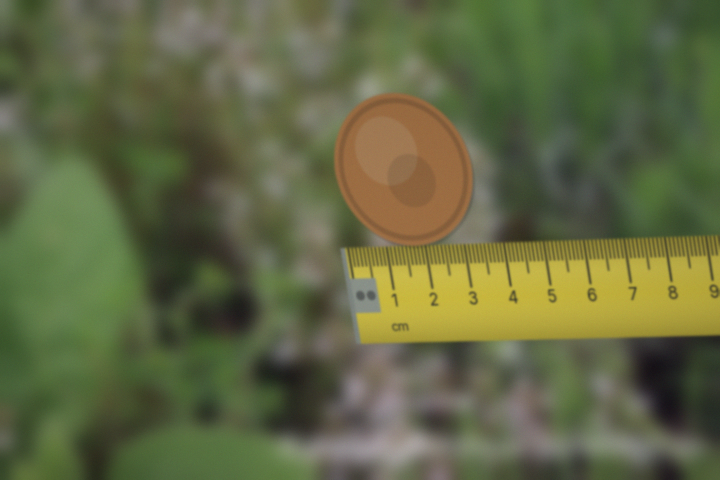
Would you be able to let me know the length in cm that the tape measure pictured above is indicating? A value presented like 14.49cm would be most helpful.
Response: 3.5cm
